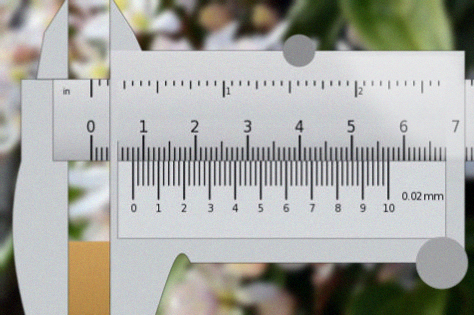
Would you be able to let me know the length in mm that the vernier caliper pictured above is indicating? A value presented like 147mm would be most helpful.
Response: 8.0mm
